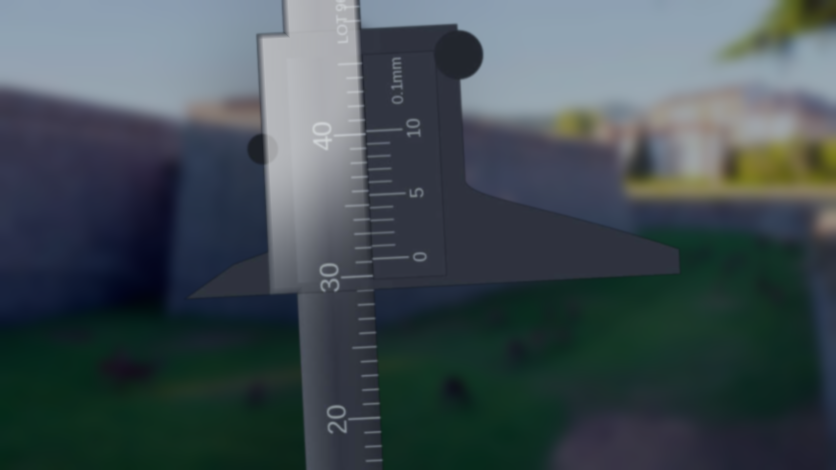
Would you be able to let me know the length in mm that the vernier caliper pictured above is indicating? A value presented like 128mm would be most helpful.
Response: 31.2mm
